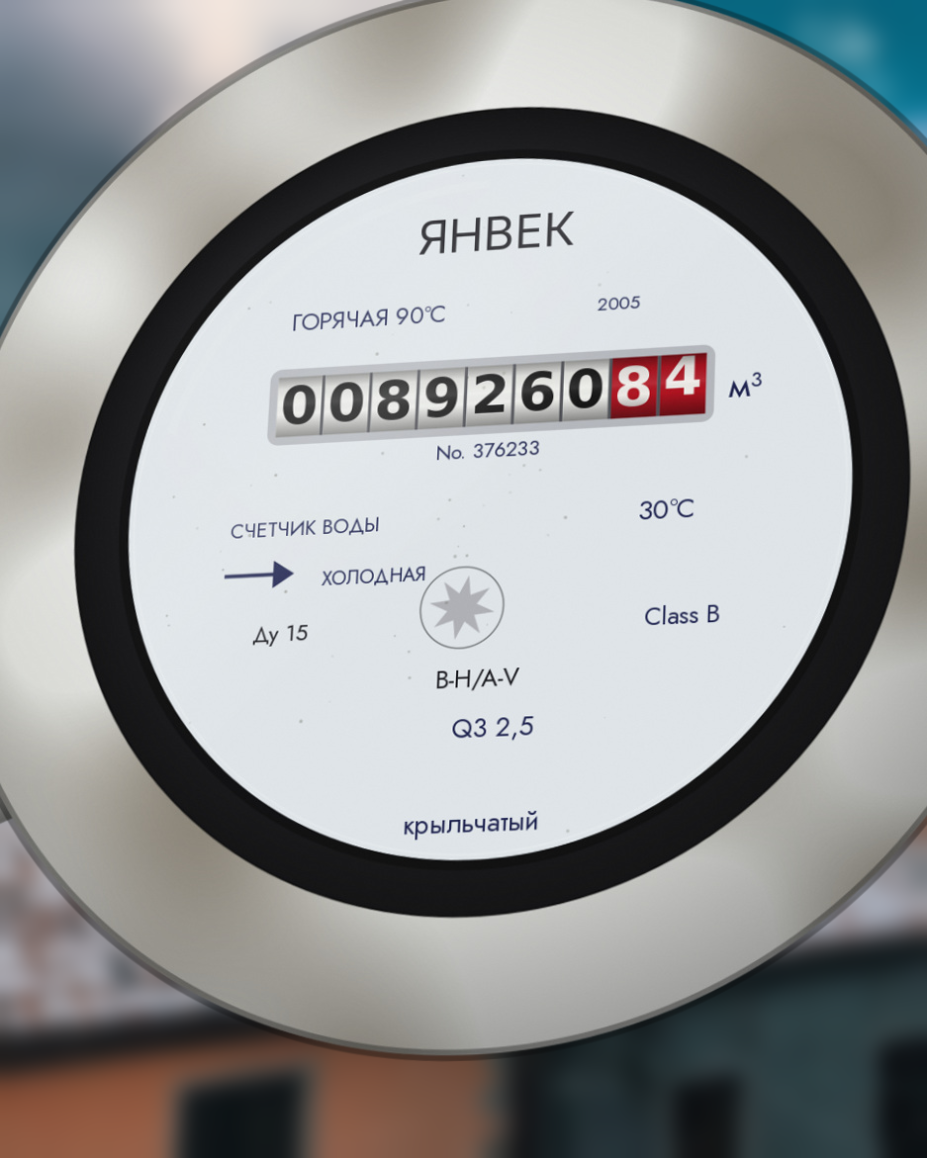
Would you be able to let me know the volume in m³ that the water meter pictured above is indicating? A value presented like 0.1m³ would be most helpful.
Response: 89260.84m³
